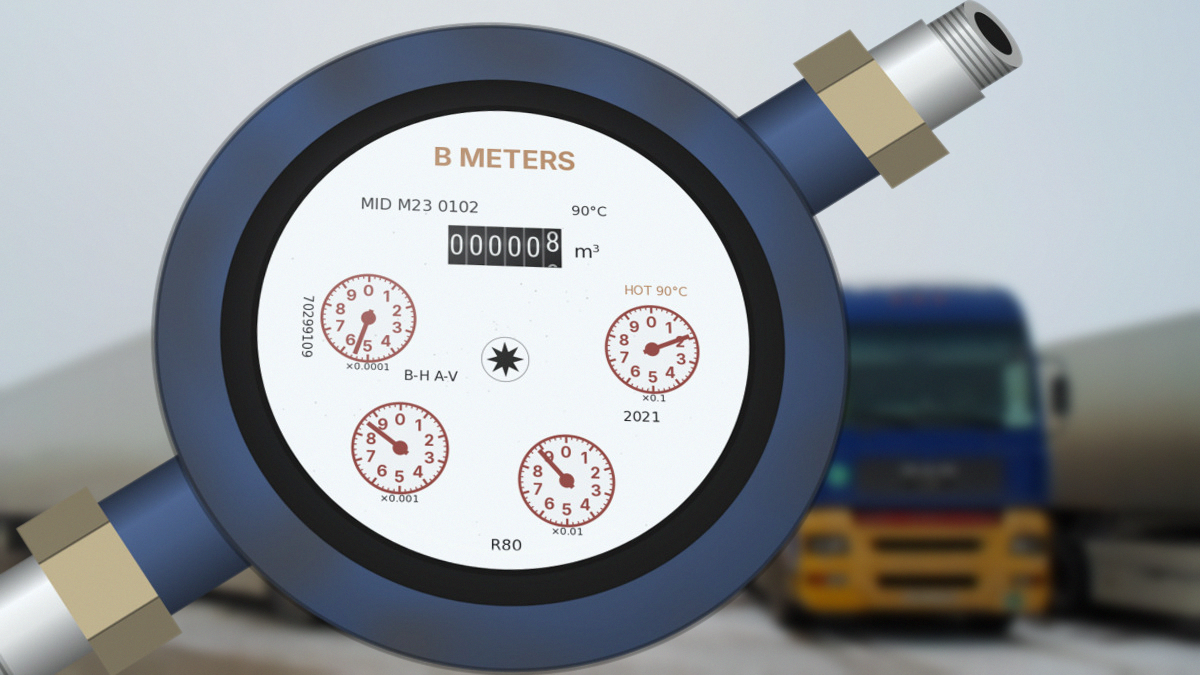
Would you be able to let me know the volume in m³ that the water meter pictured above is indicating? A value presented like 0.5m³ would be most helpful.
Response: 8.1885m³
